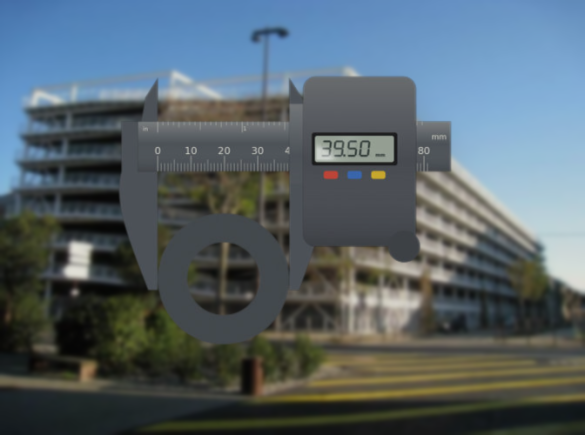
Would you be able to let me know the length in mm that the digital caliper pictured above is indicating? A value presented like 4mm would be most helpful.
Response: 39.50mm
